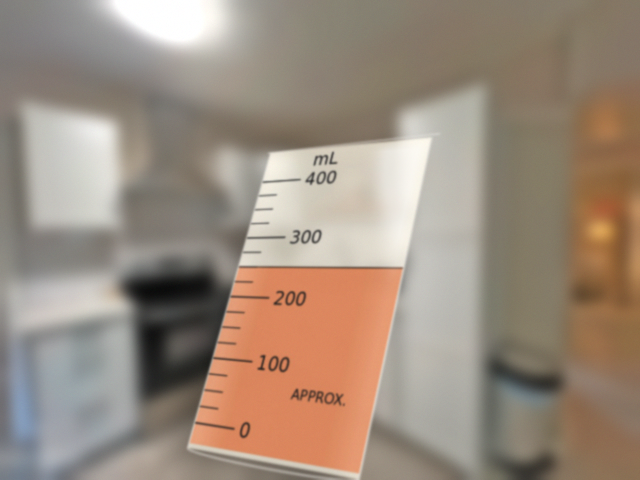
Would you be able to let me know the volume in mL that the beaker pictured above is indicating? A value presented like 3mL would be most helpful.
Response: 250mL
